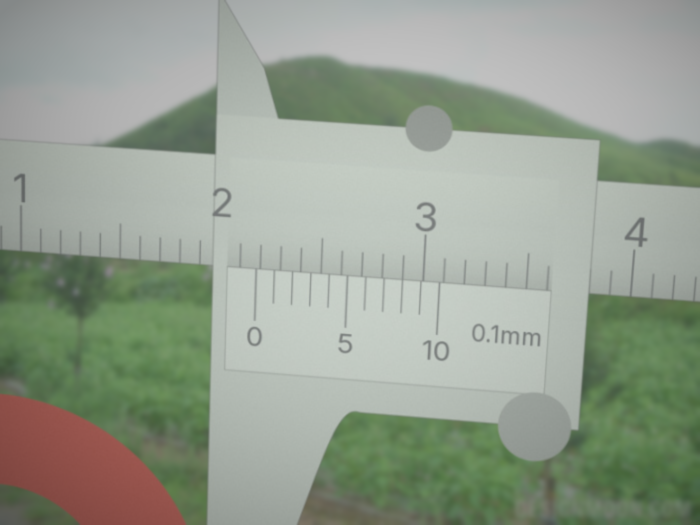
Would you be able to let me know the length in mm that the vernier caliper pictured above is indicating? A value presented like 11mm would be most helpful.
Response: 21.8mm
